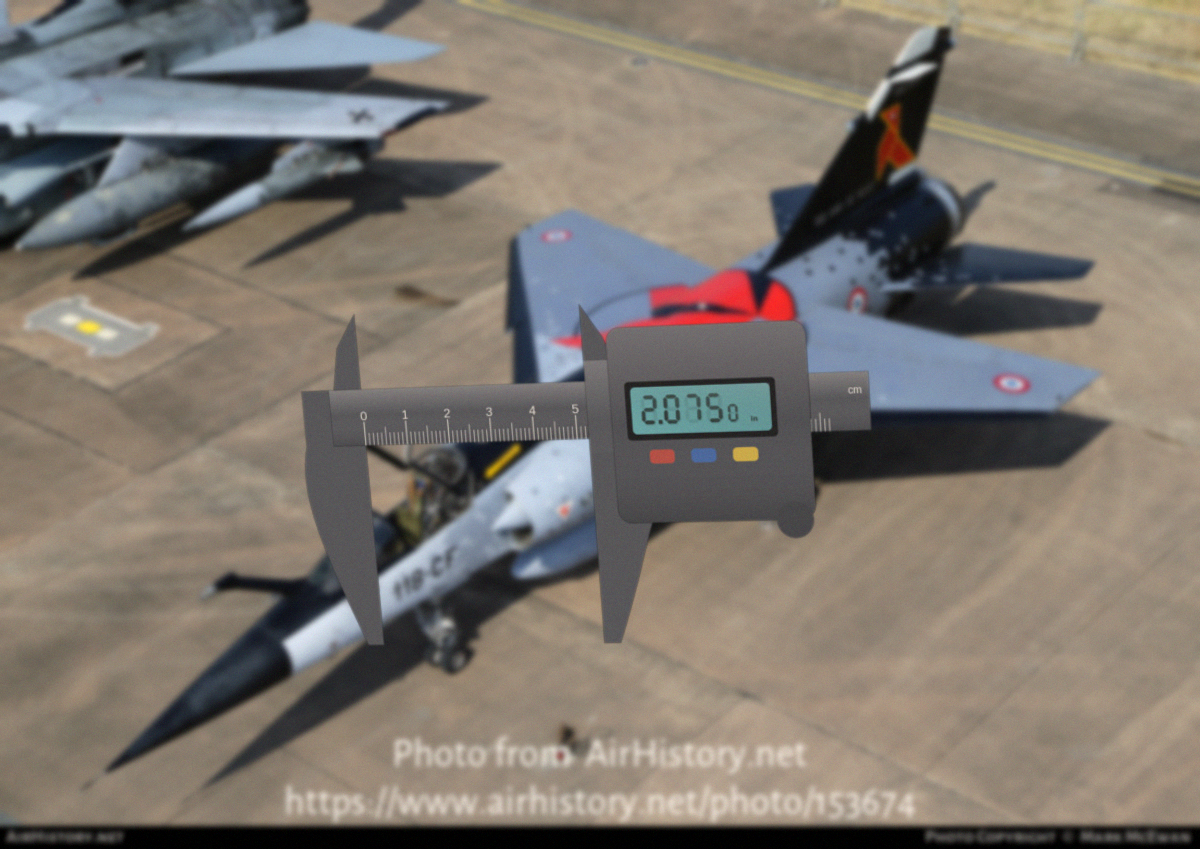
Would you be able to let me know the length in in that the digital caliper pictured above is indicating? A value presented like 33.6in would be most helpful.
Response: 2.0750in
